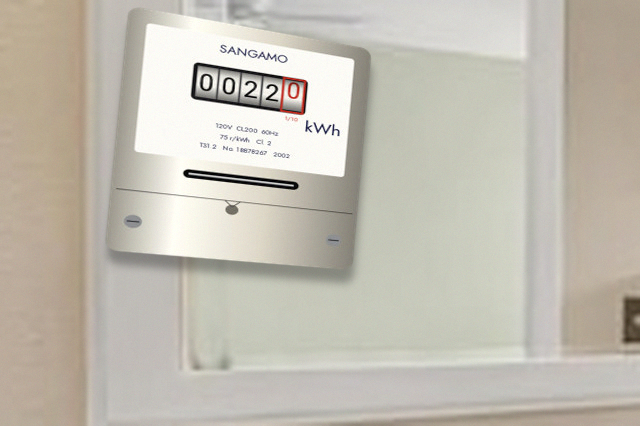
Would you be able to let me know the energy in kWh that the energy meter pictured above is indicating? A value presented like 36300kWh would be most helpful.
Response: 22.0kWh
